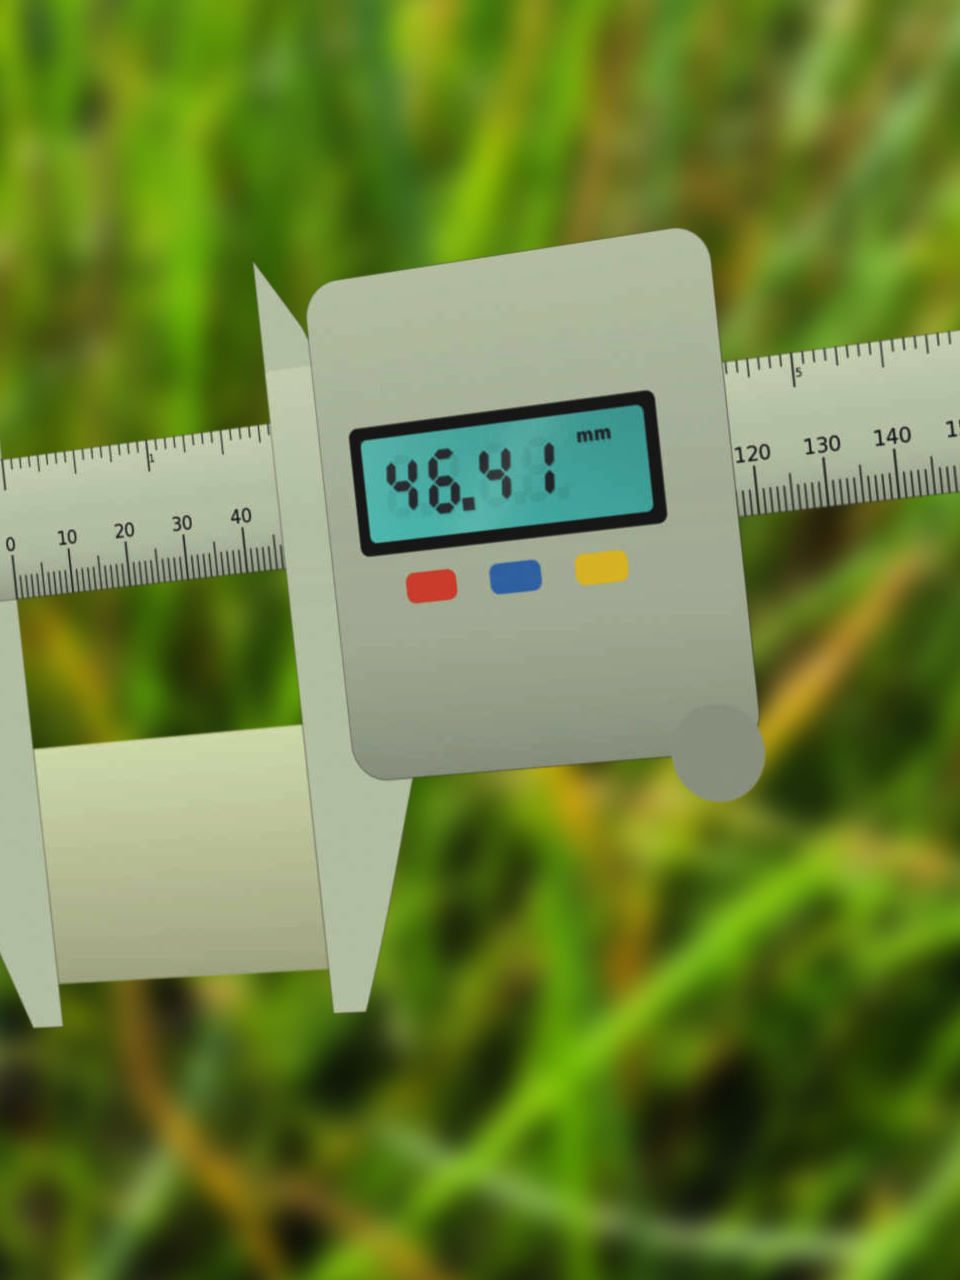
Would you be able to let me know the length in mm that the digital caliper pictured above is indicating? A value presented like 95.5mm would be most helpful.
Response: 46.41mm
